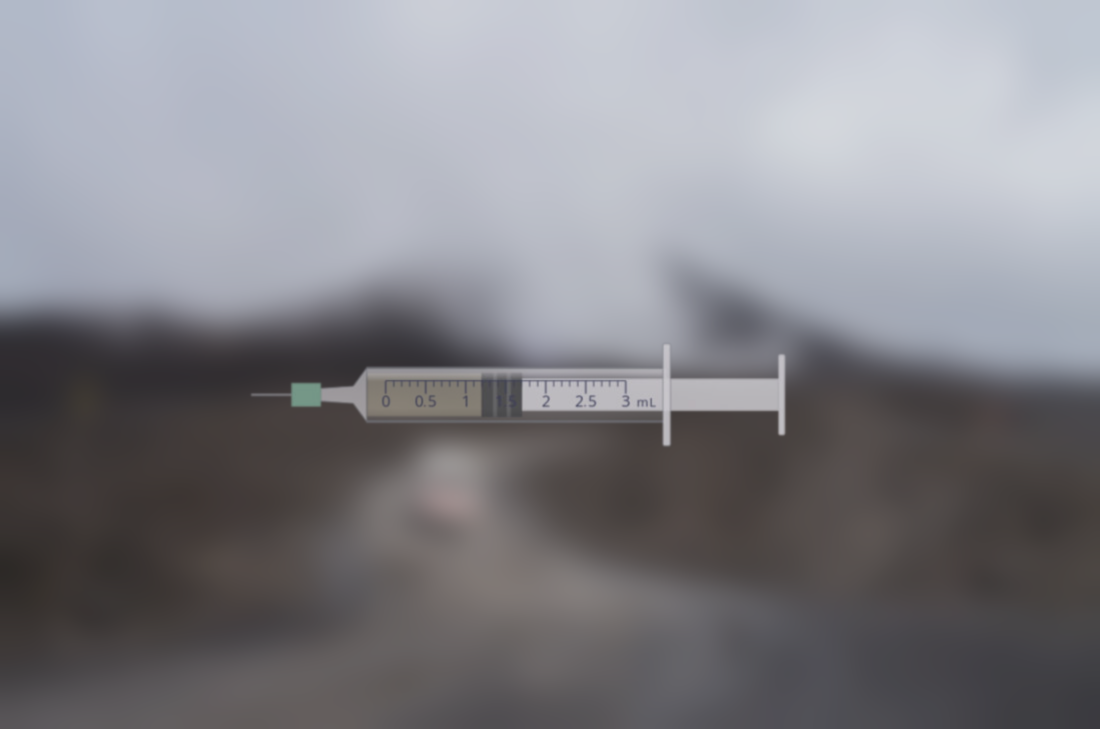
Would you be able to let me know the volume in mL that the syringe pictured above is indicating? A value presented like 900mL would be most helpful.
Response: 1.2mL
